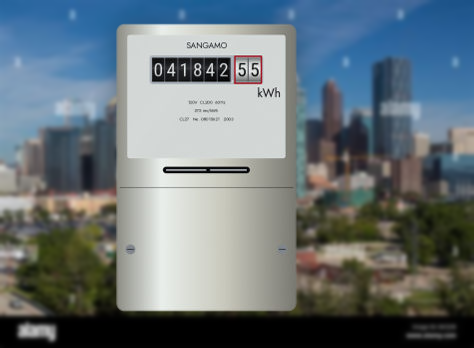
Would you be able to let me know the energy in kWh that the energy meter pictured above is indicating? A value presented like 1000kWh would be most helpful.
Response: 41842.55kWh
